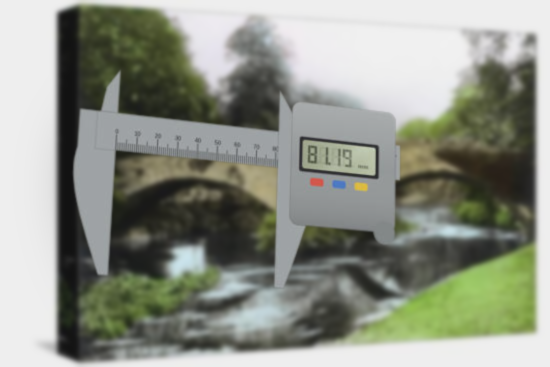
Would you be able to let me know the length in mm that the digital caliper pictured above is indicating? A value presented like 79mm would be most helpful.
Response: 81.19mm
